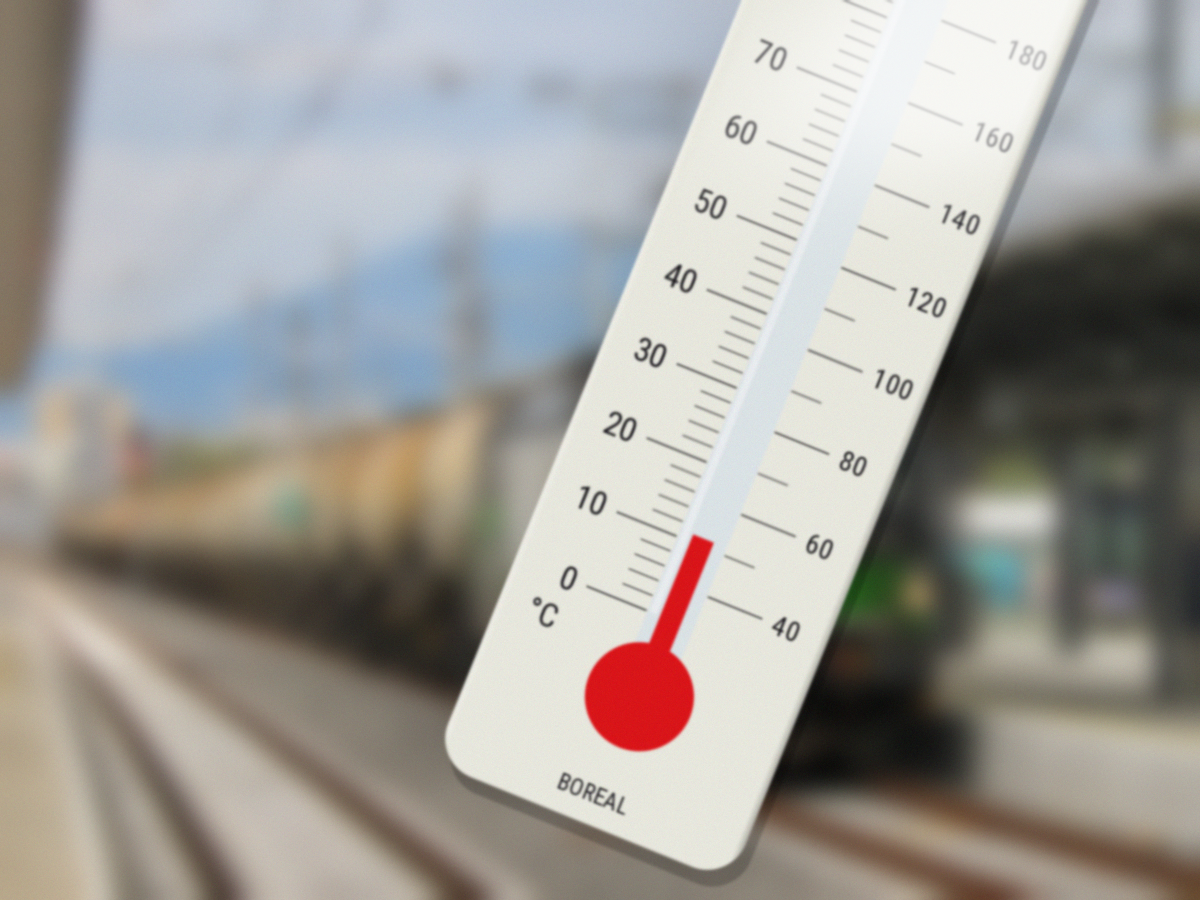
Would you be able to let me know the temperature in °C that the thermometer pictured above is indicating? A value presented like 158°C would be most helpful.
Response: 11°C
